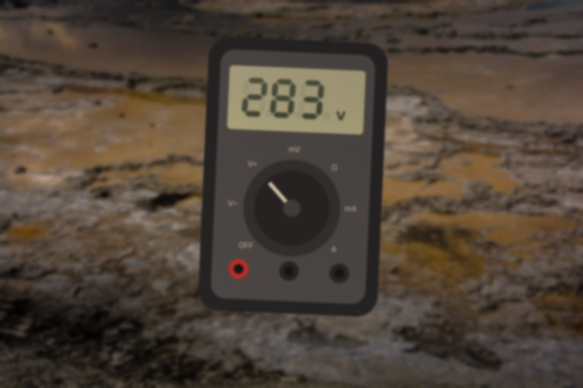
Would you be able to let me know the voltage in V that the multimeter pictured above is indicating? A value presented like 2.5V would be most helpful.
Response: 283V
